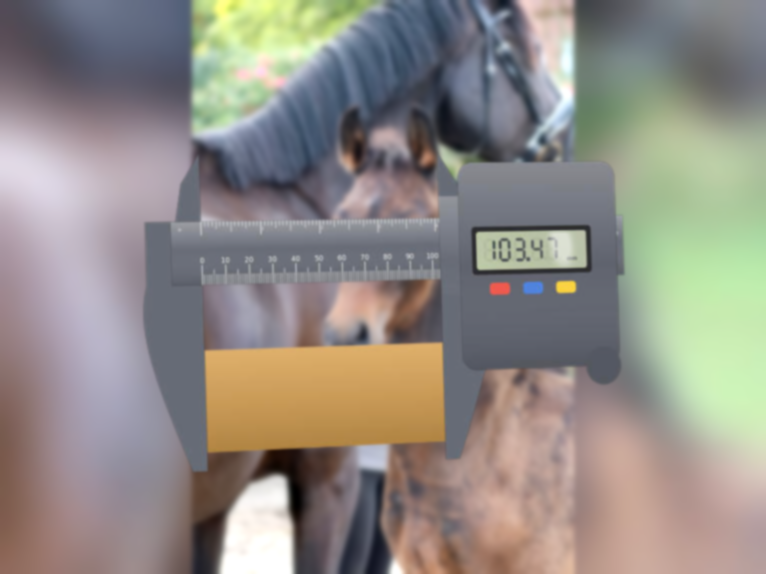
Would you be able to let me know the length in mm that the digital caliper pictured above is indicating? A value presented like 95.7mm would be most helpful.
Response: 103.47mm
